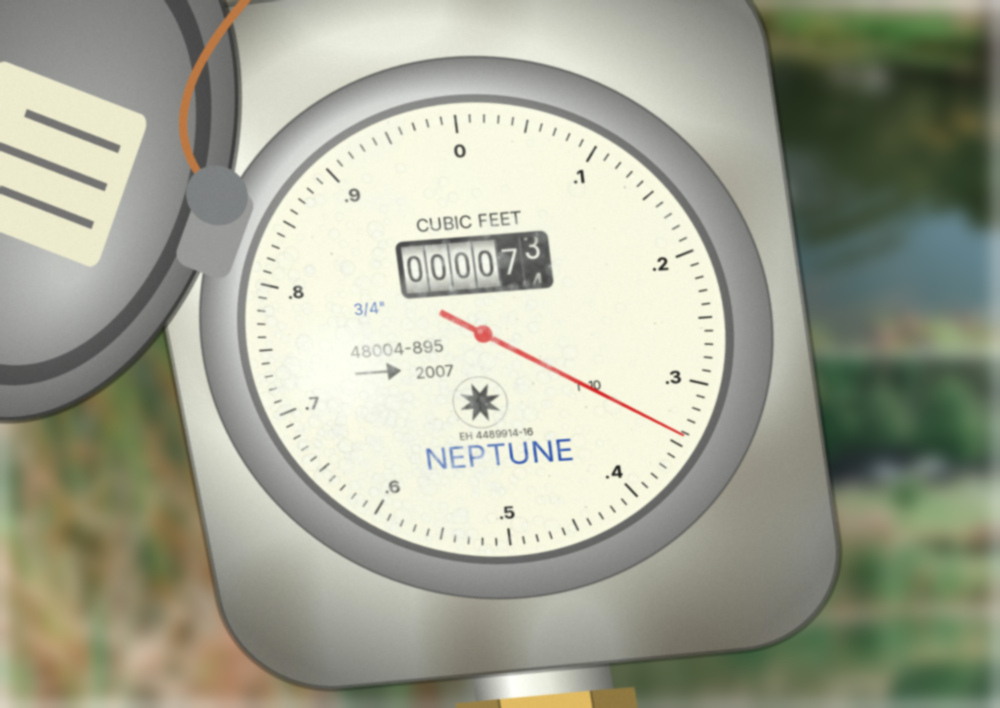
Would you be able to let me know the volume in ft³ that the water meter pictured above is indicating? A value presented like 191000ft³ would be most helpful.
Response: 73.34ft³
